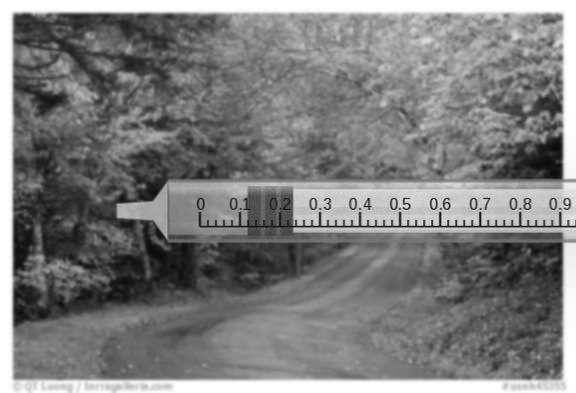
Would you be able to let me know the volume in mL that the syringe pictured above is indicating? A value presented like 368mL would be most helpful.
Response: 0.12mL
